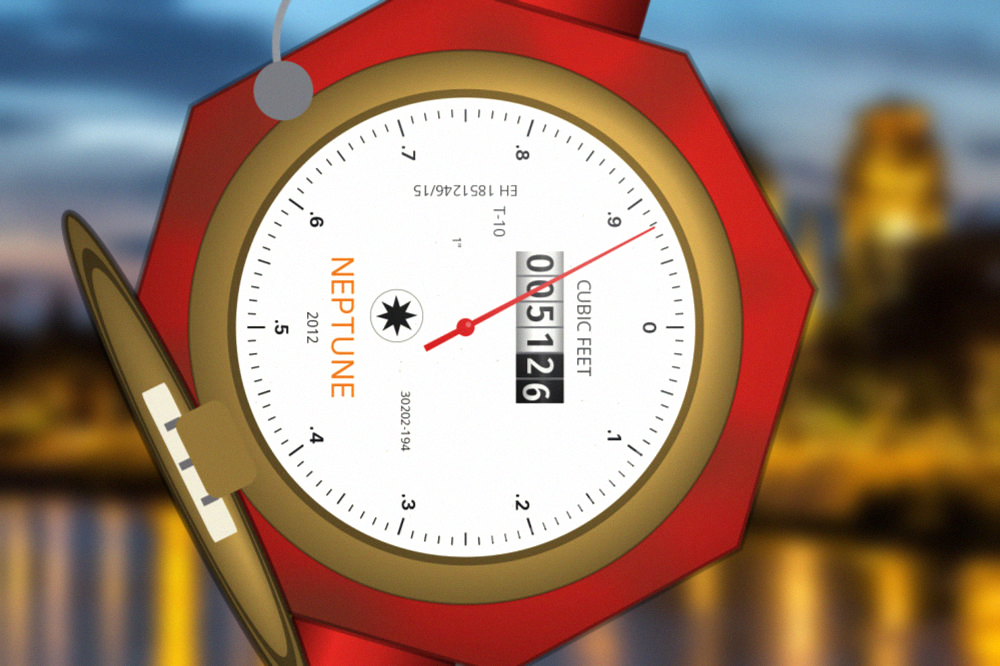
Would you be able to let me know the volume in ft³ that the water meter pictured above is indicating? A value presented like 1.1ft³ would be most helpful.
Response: 5125.92ft³
